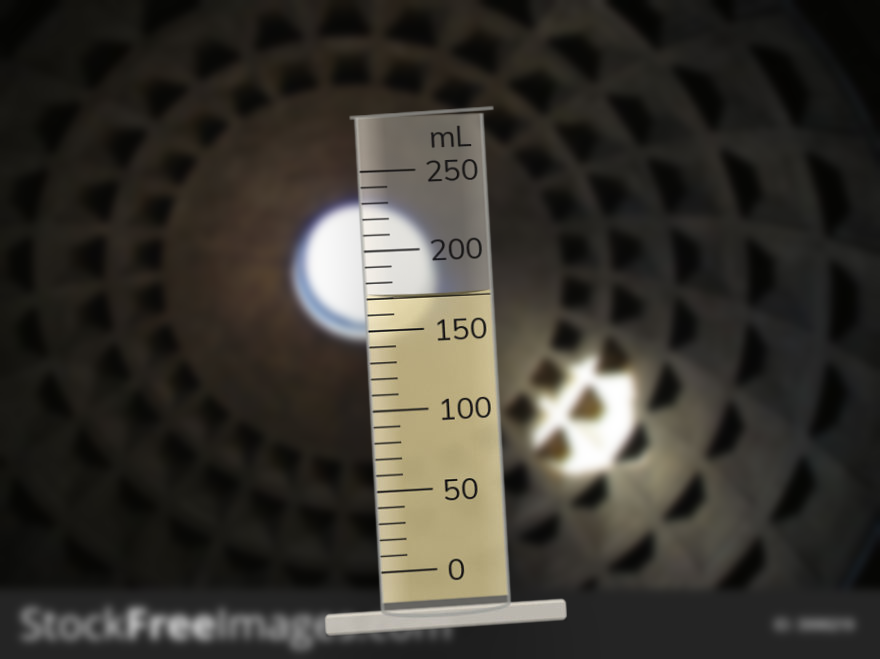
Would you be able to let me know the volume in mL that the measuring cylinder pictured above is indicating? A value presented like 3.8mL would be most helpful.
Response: 170mL
